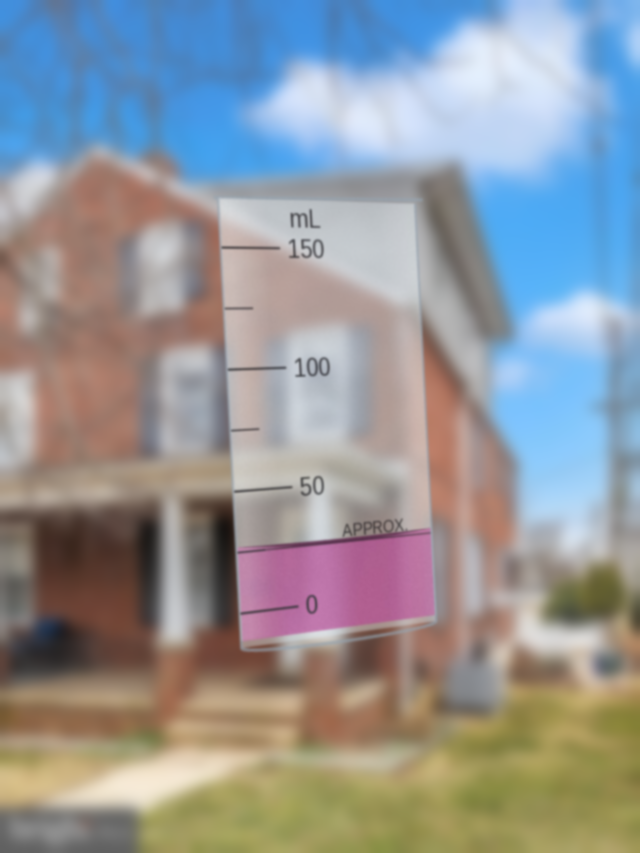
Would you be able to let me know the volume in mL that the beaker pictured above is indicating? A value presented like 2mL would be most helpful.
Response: 25mL
